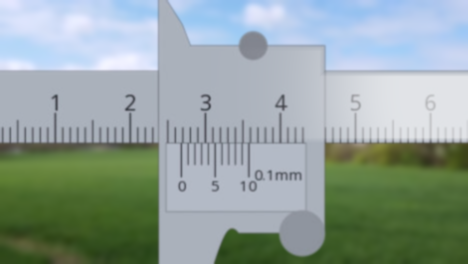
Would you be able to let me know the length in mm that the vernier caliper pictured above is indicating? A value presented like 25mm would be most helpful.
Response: 26.8mm
